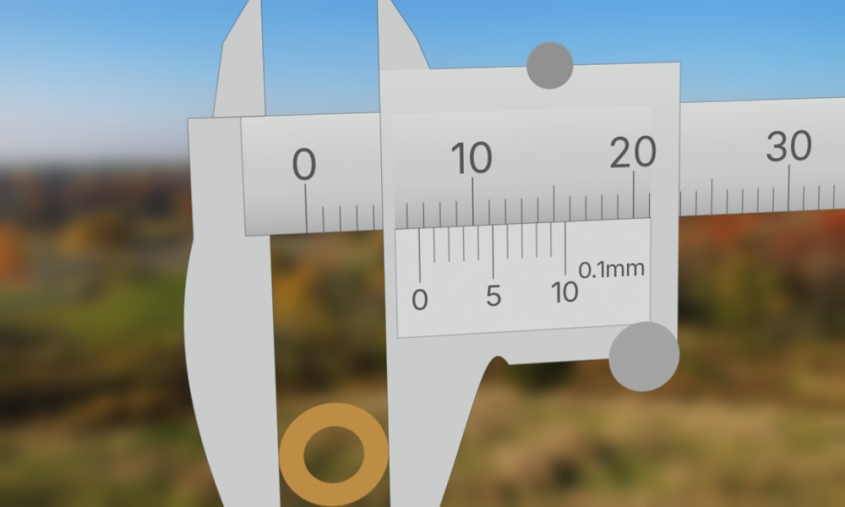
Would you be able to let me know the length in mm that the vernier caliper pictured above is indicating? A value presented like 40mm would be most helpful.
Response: 6.7mm
